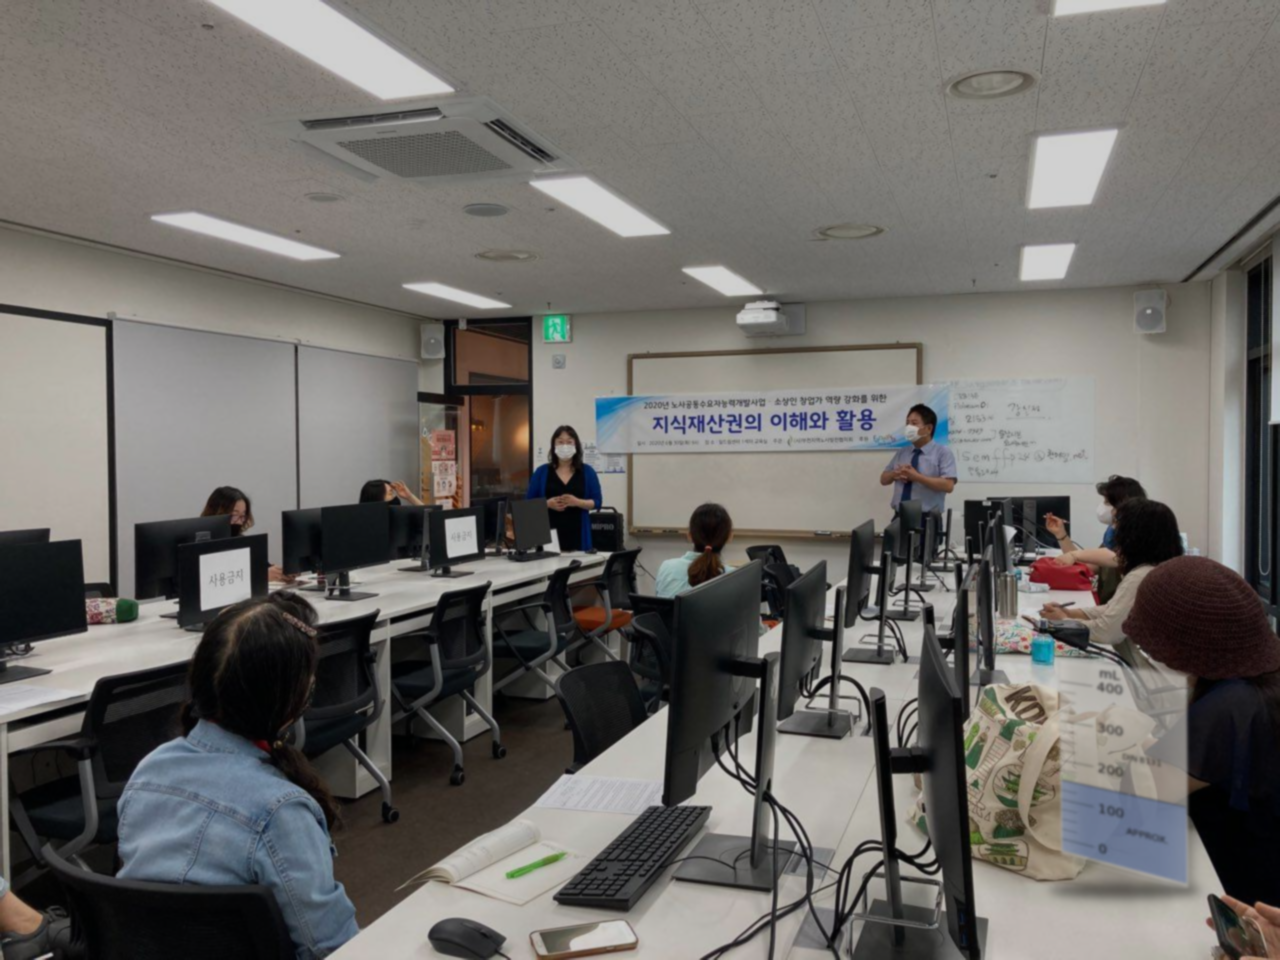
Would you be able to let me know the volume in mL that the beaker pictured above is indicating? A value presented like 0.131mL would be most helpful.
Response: 150mL
